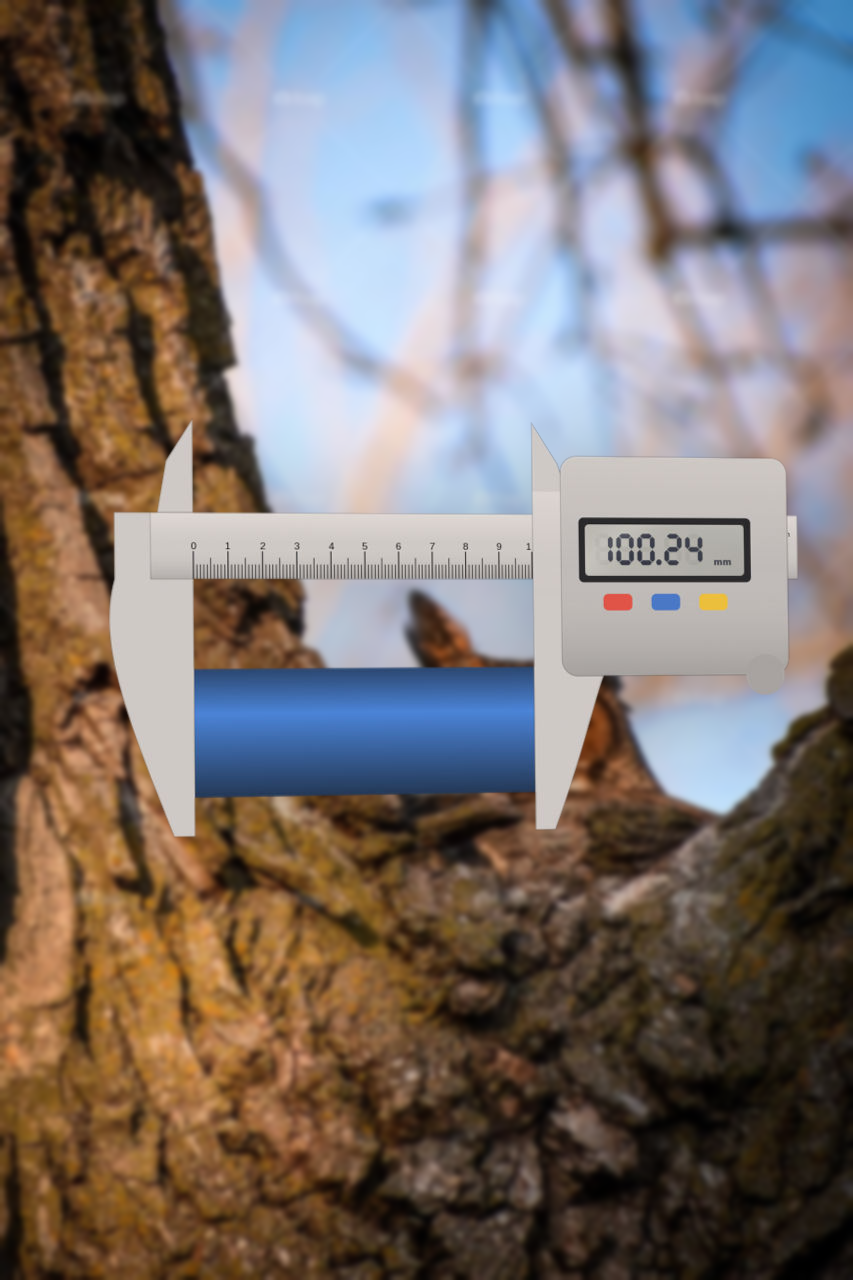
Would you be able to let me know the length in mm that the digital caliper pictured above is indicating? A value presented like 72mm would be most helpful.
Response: 100.24mm
